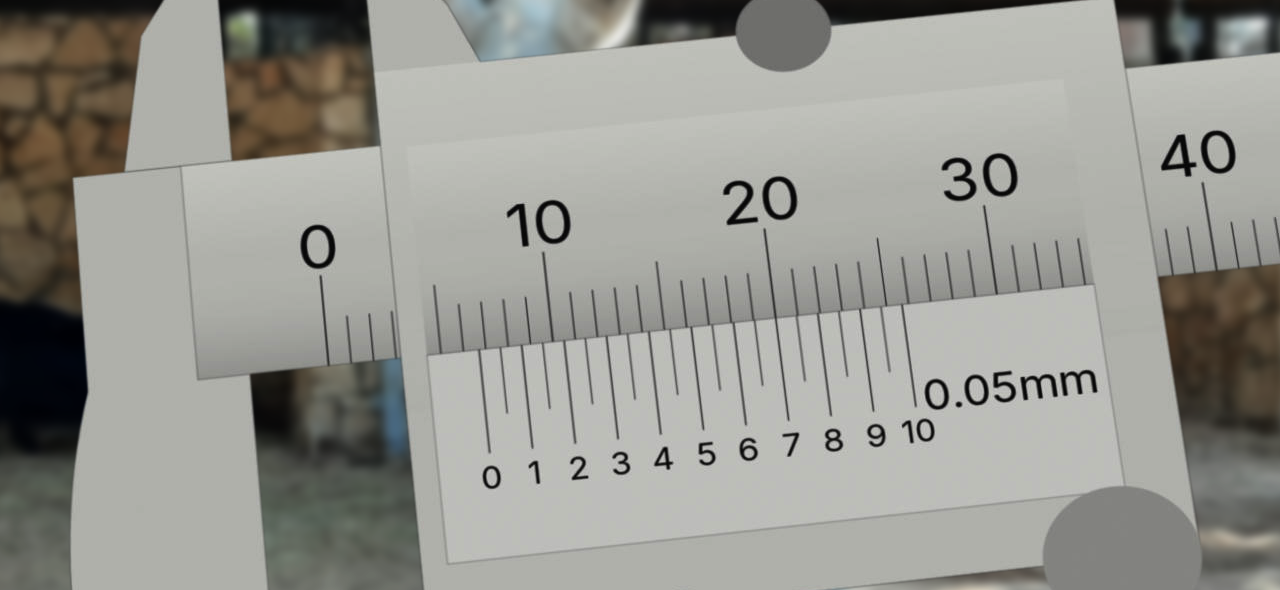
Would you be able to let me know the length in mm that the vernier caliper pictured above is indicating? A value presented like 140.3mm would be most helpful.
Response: 6.7mm
